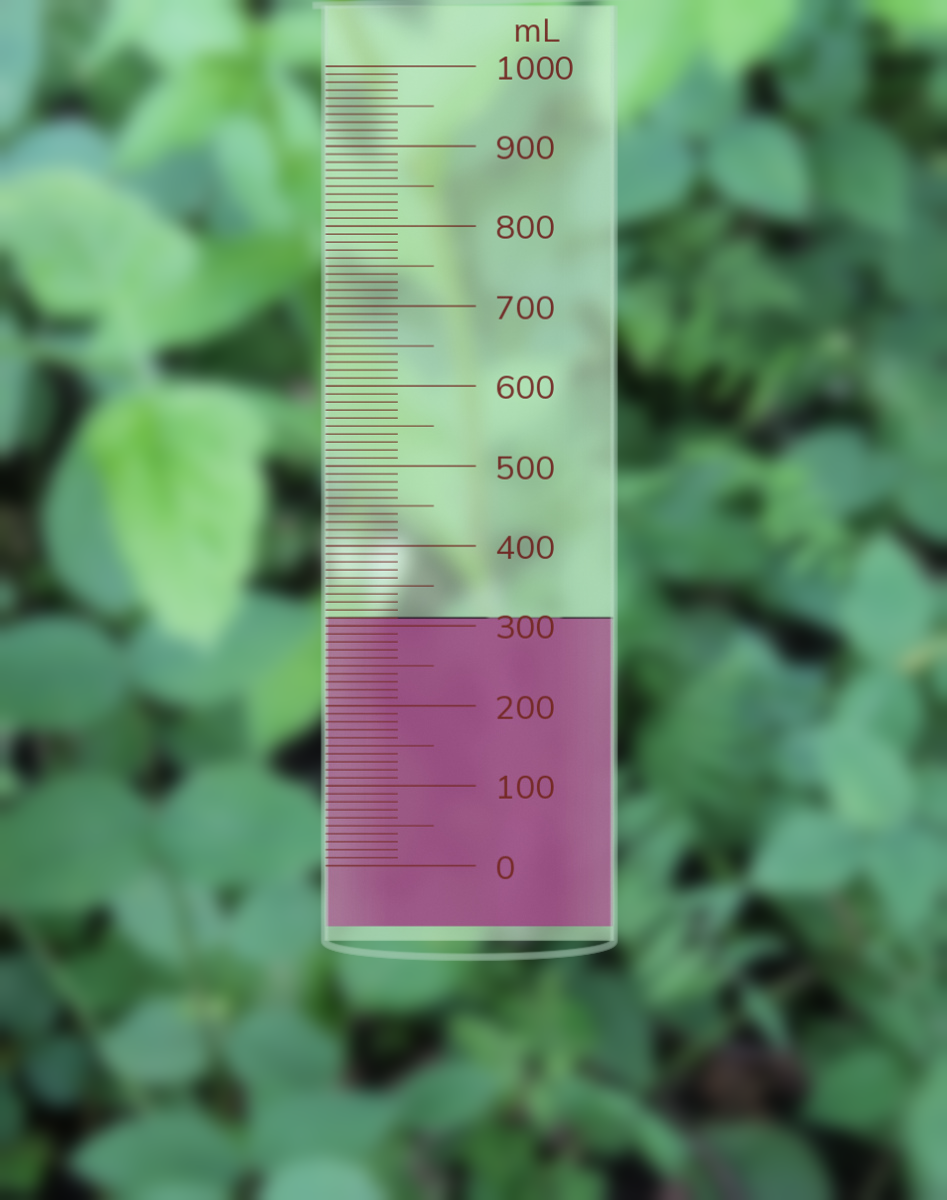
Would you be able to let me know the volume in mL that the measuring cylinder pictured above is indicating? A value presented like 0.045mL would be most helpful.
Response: 310mL
